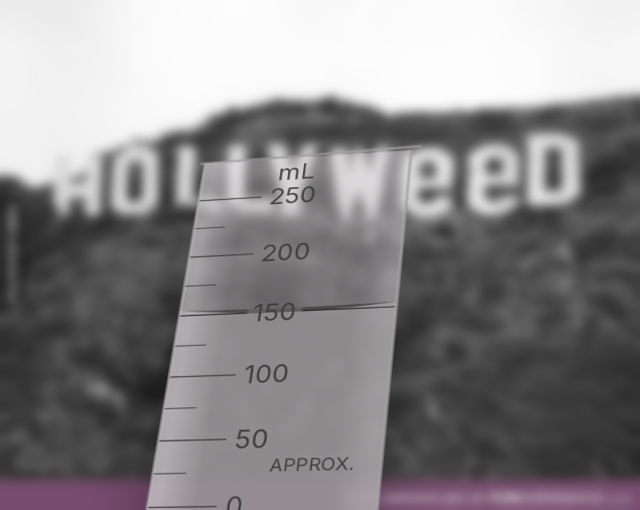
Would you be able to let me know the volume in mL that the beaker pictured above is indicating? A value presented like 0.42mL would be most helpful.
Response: 150mL
